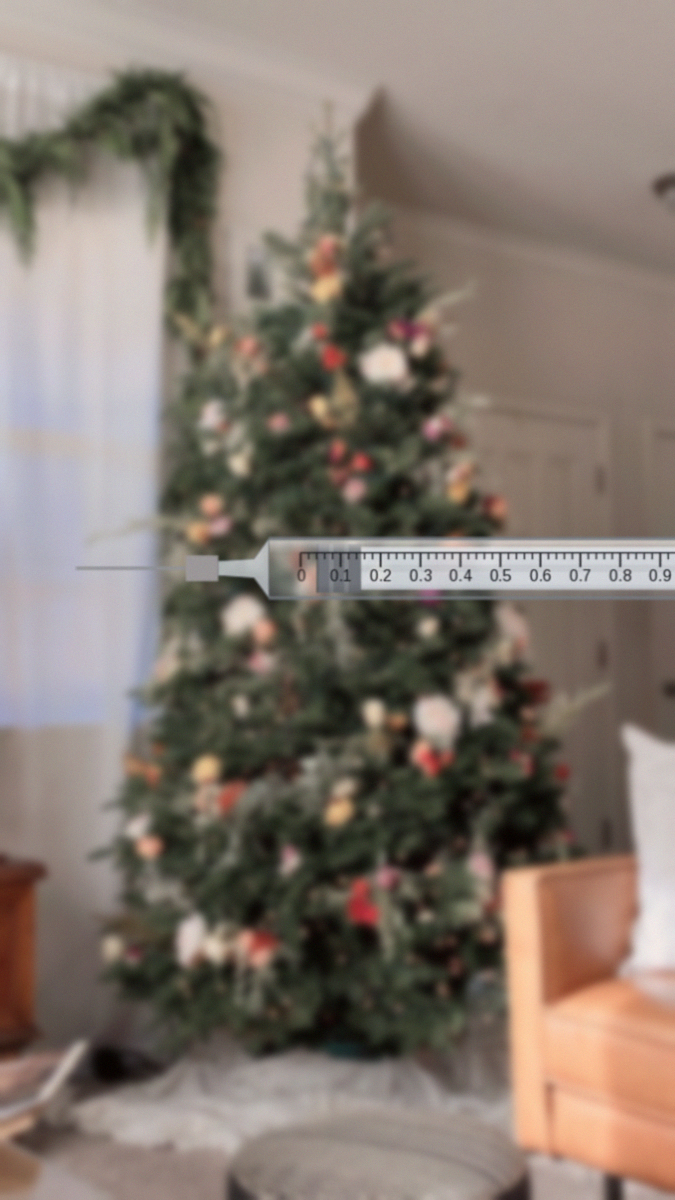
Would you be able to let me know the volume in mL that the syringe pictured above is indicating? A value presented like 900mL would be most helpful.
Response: 0.04mL
